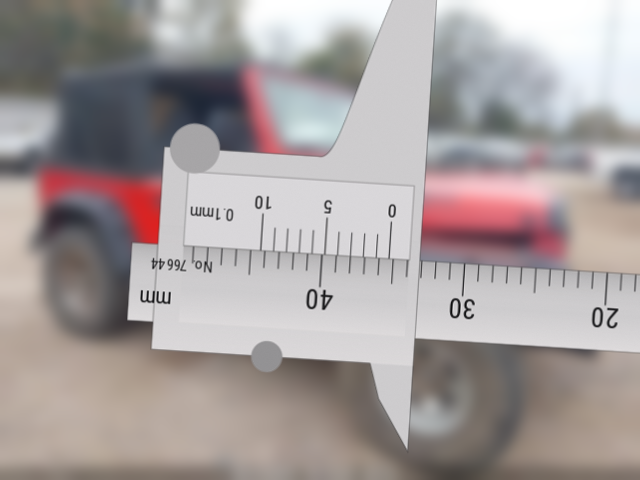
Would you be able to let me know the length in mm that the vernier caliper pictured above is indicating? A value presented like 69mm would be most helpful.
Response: 35.3mm
